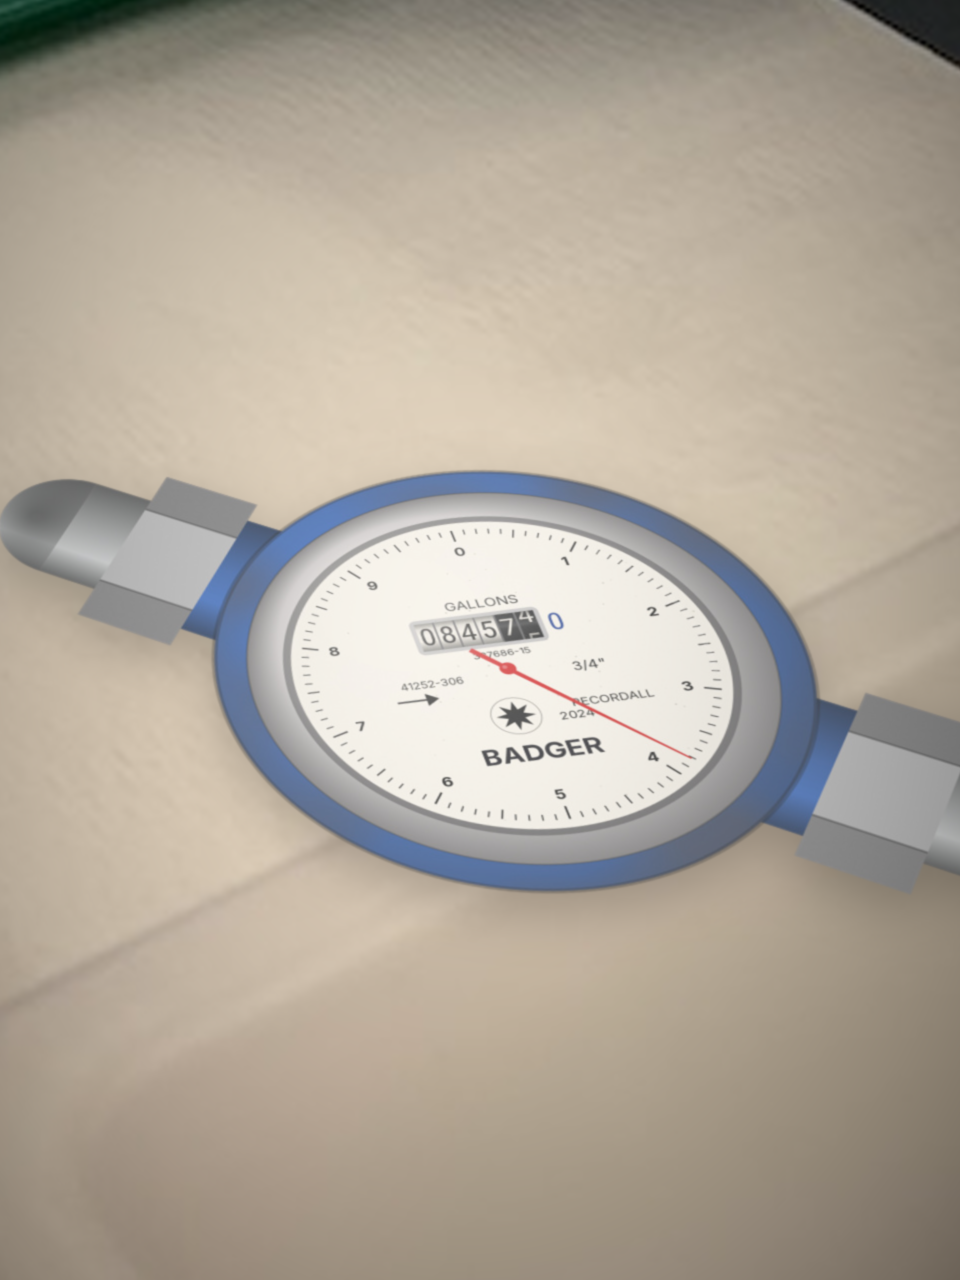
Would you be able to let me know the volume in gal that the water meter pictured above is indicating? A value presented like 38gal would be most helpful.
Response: 845743.8gal
